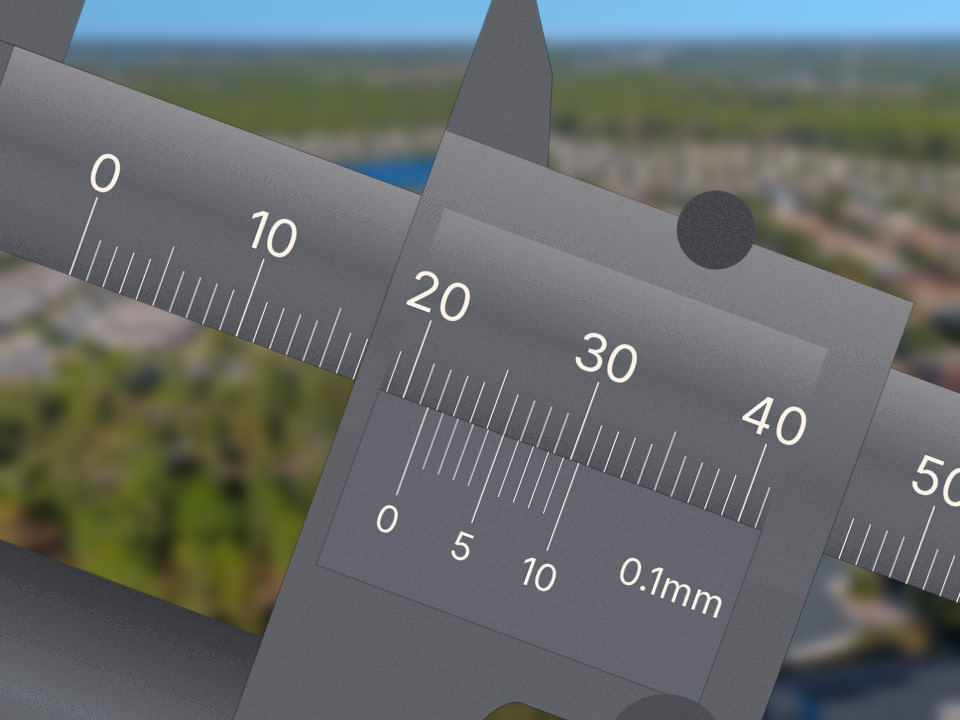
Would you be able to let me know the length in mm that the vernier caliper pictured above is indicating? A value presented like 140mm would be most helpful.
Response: 21.5mm
